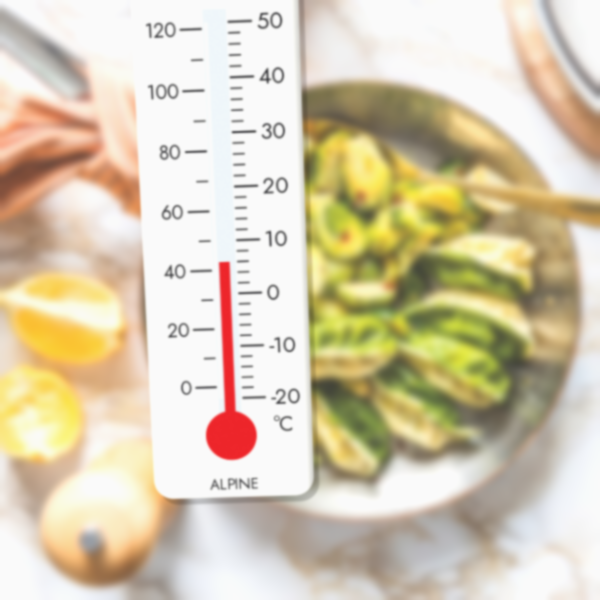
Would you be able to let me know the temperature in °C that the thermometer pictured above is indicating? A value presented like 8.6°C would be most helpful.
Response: 6°C
